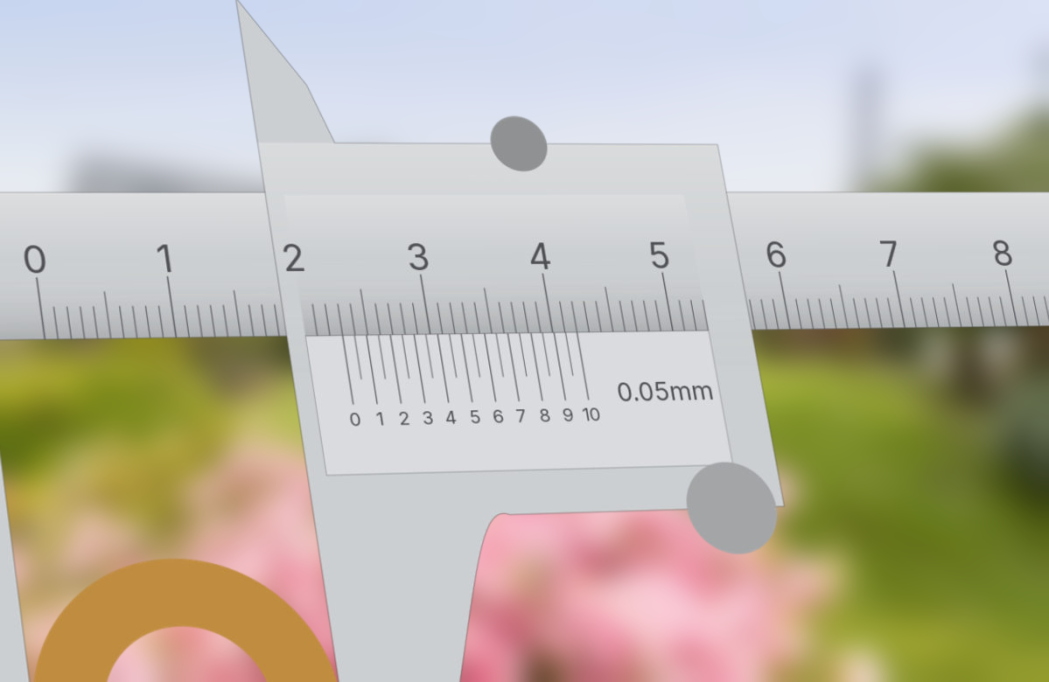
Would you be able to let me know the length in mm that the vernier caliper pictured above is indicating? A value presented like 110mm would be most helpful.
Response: 23.0mm
